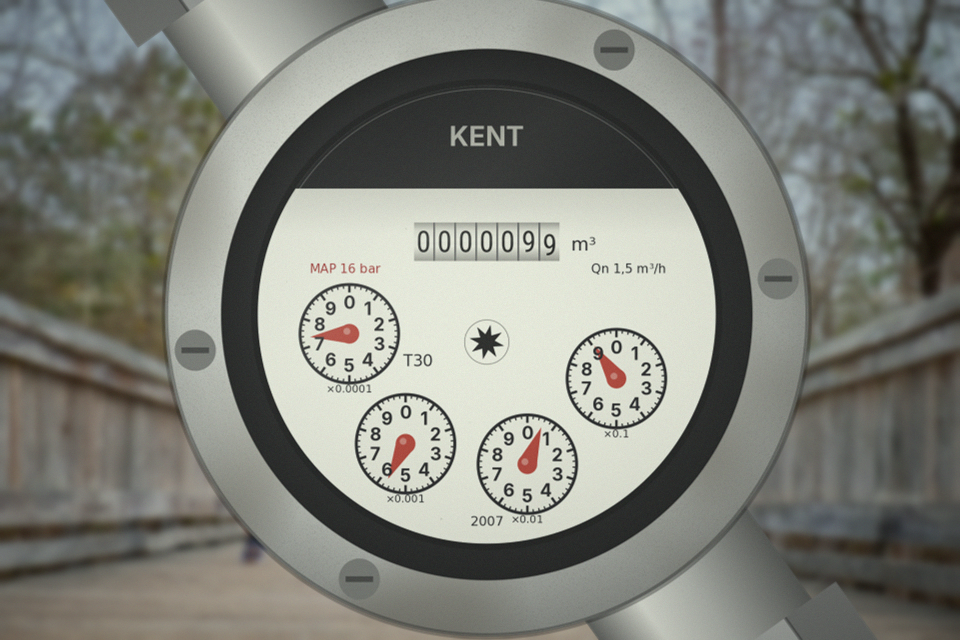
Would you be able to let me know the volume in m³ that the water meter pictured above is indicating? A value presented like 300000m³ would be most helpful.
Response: 98.9057m³
